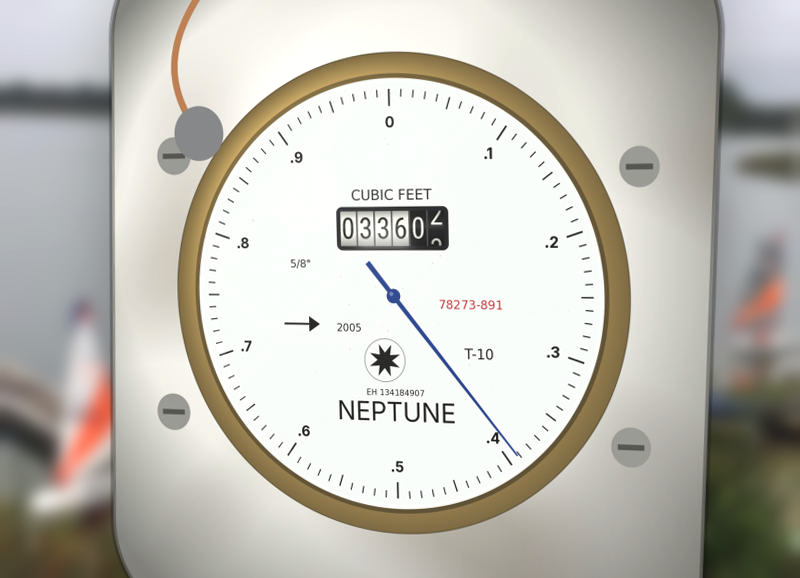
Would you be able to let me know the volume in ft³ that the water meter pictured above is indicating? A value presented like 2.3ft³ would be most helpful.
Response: 33602.39ft³
